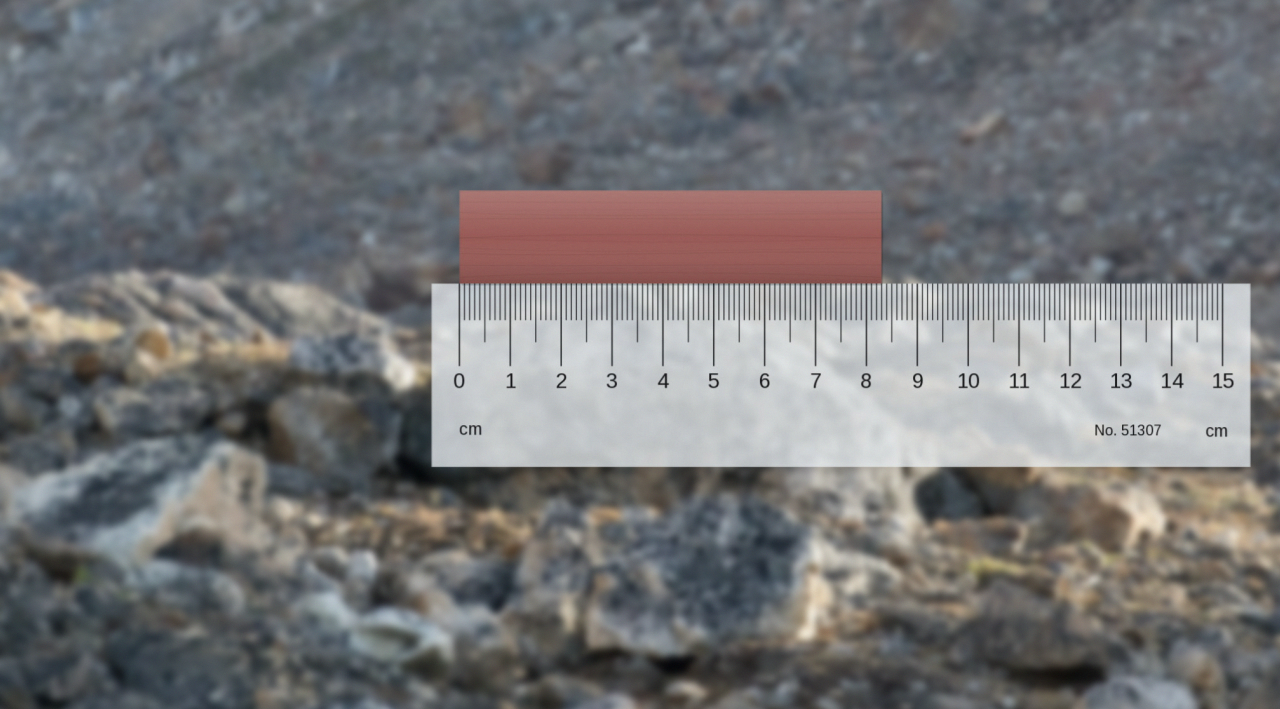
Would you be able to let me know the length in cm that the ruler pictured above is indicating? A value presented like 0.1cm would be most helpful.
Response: 8.3cm
